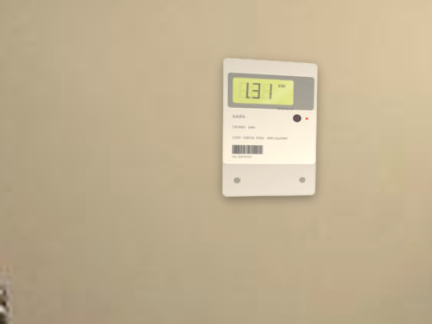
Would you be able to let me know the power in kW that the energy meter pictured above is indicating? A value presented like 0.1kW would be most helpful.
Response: 1.31kW
